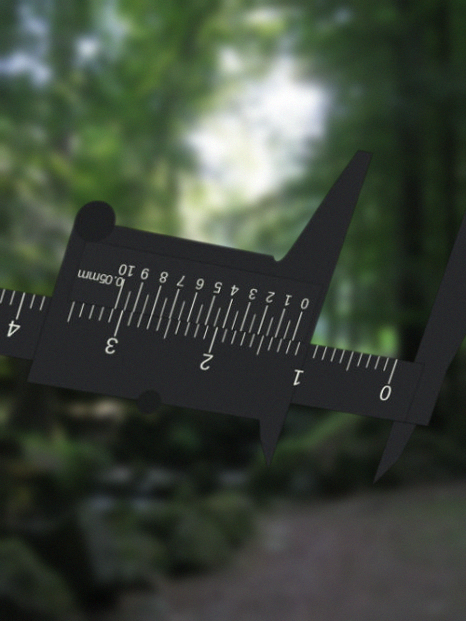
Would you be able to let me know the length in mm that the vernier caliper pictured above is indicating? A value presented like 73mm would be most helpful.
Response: 11.8mm
